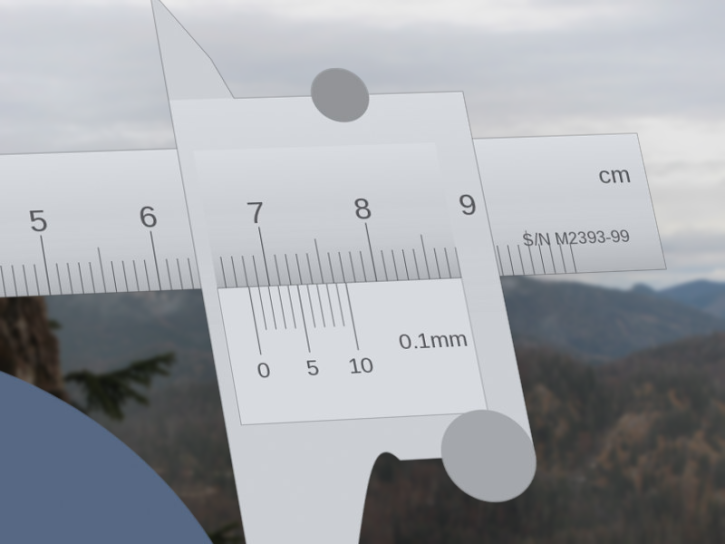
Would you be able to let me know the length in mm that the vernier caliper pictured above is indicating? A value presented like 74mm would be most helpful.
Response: 68.1mm
